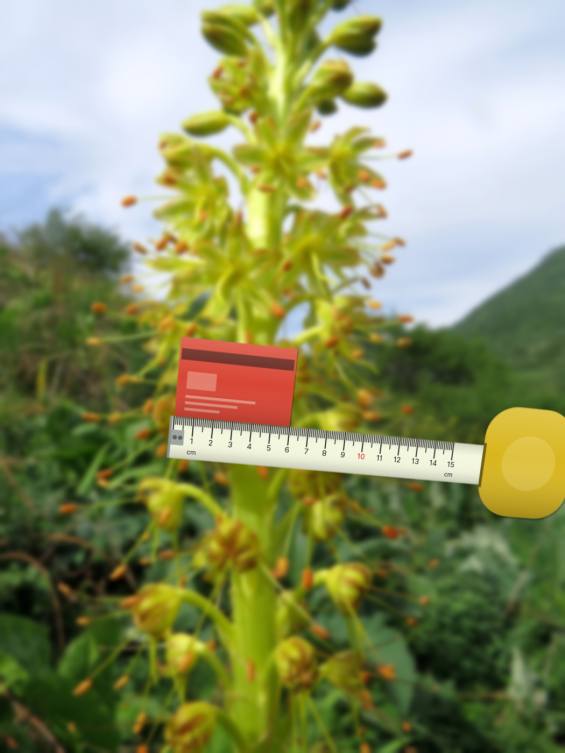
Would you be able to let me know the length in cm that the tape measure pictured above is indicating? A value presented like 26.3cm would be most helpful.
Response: 6cm
